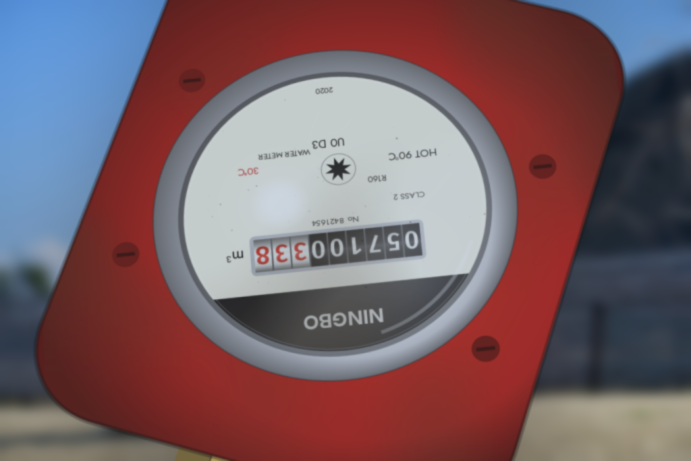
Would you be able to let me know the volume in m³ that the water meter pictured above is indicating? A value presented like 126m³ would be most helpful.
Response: 57100.338m³
